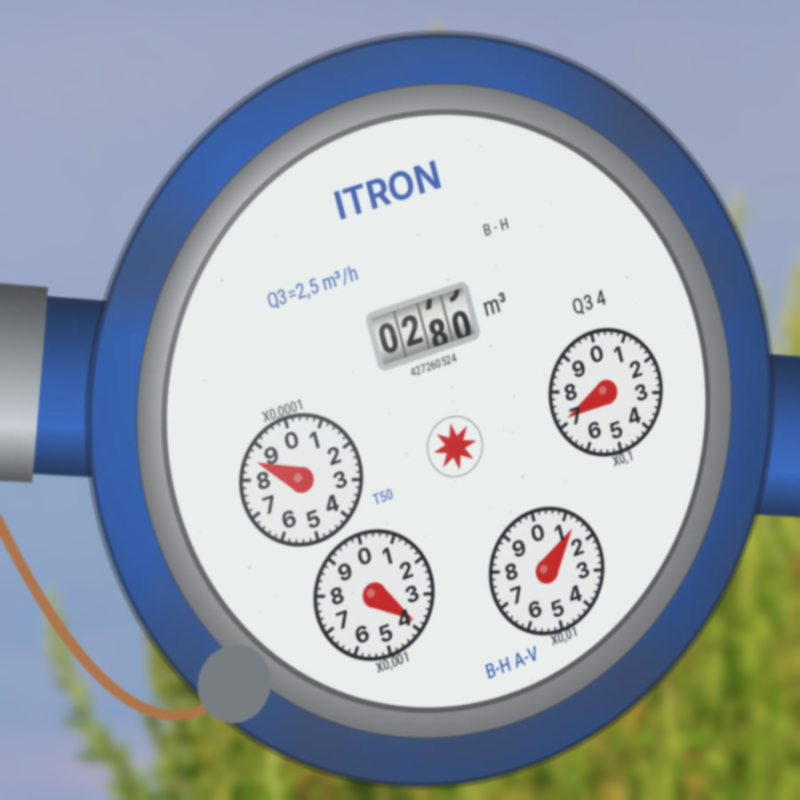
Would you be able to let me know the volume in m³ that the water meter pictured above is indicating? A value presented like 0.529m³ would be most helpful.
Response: 279.7138m³
